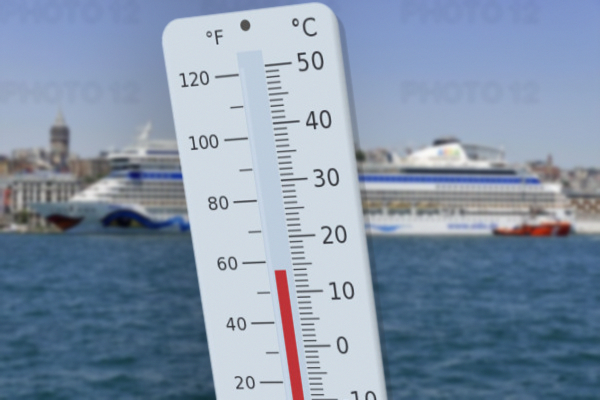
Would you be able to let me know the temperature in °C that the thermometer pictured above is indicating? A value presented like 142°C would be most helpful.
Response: 14°C
